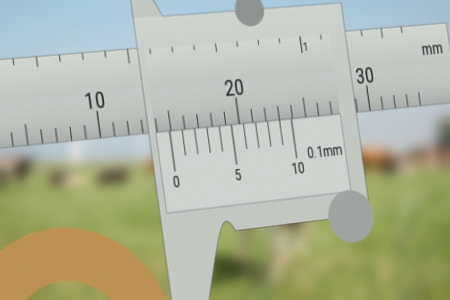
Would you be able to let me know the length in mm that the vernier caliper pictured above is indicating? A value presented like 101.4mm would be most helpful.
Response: 14.9mm
